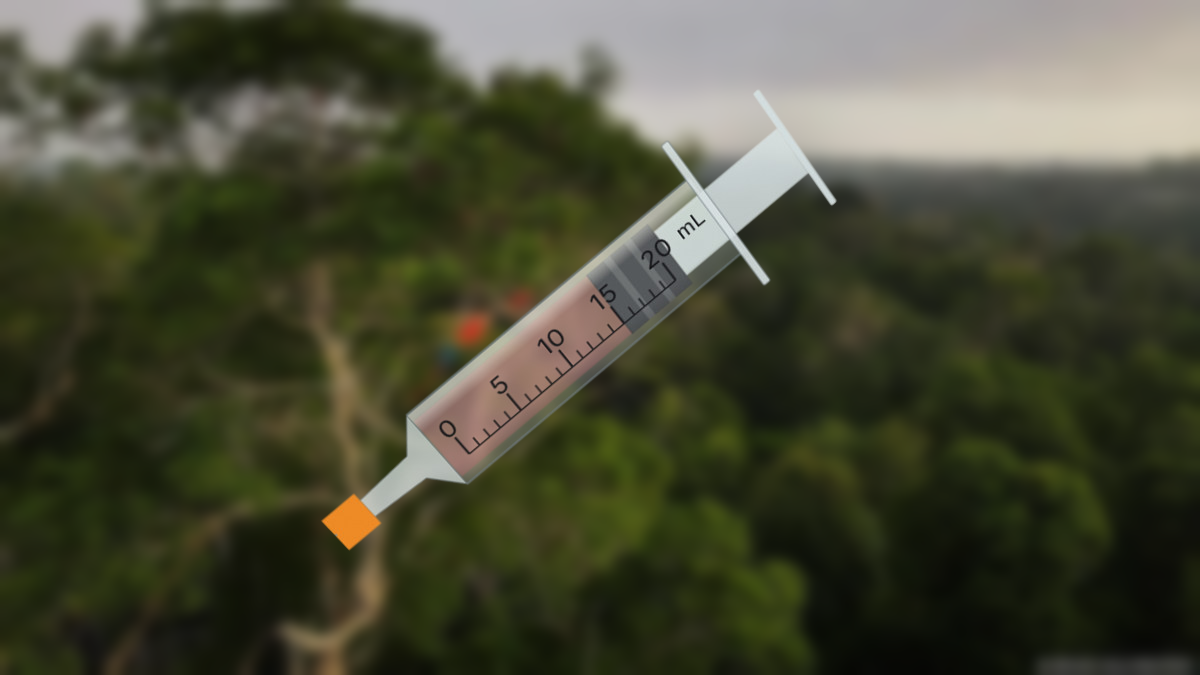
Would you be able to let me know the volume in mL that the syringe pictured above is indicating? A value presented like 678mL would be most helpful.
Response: 15mL
